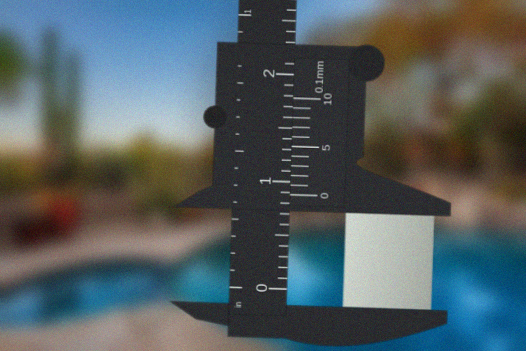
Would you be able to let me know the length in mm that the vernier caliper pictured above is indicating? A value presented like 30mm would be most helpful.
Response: 8.8mm
